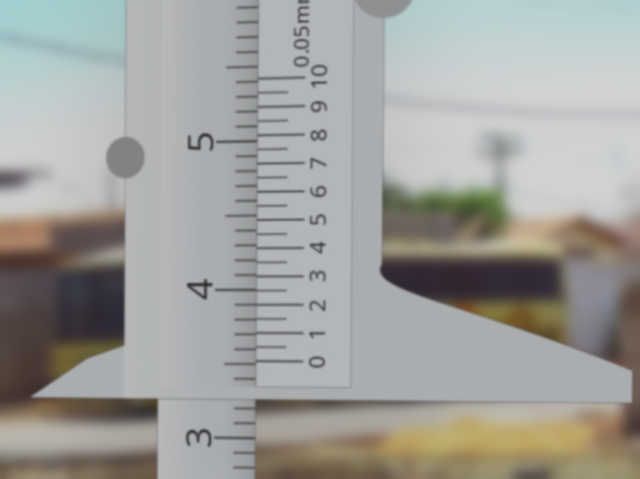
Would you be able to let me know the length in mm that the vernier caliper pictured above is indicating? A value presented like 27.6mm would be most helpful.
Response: 35.2mm
